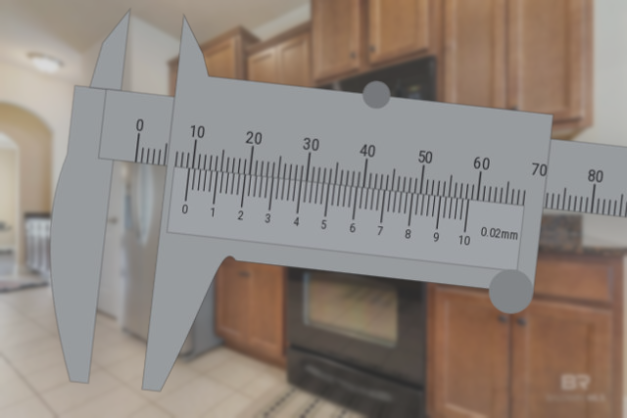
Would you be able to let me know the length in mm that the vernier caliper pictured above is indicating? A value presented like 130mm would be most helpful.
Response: 9.4mm
